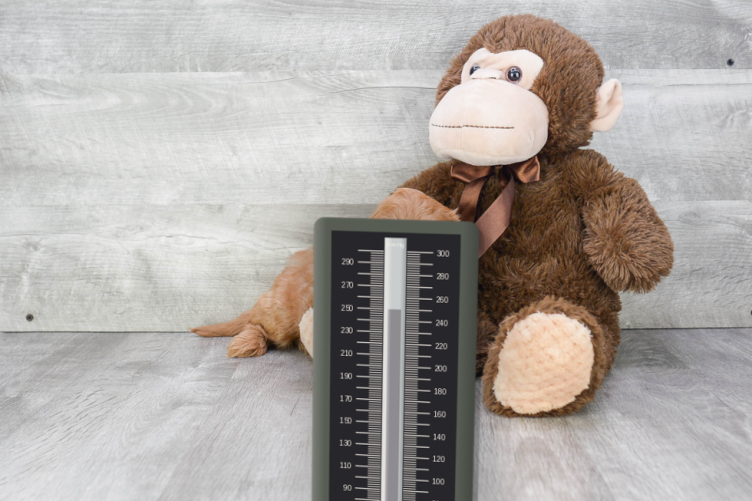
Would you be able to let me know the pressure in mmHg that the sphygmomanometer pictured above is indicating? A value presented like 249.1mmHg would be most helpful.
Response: 250mmHg
